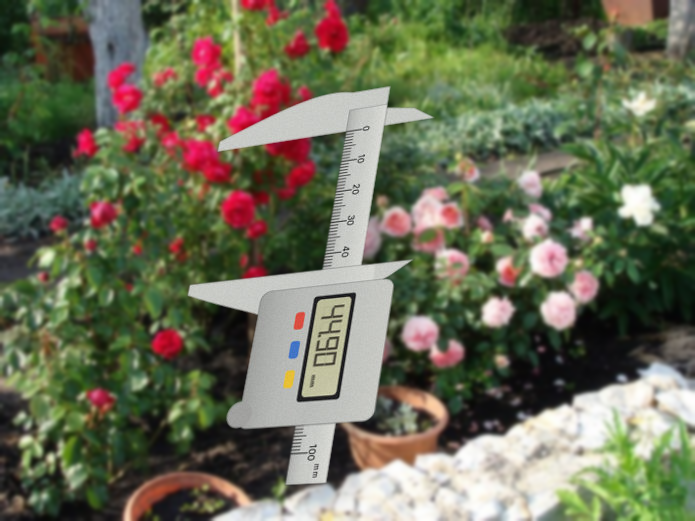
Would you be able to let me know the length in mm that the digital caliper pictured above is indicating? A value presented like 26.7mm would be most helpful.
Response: 44.90mm
